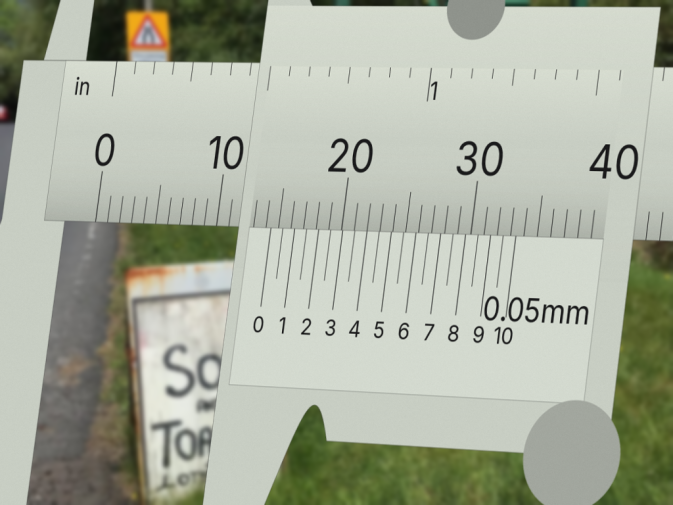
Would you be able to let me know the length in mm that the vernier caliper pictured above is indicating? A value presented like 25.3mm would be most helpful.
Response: 14.4mm
